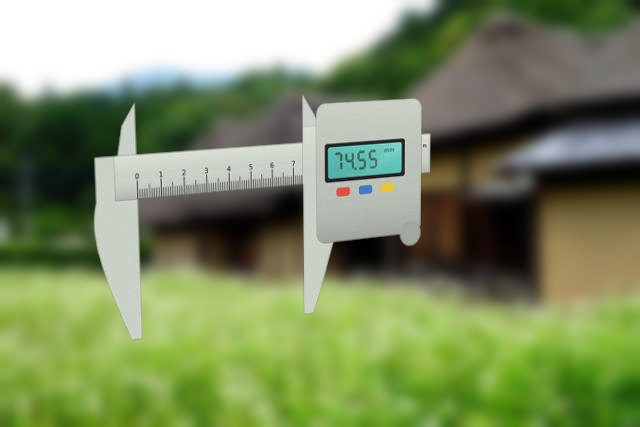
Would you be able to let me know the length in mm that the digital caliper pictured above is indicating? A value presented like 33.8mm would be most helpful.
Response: 74.55mm
